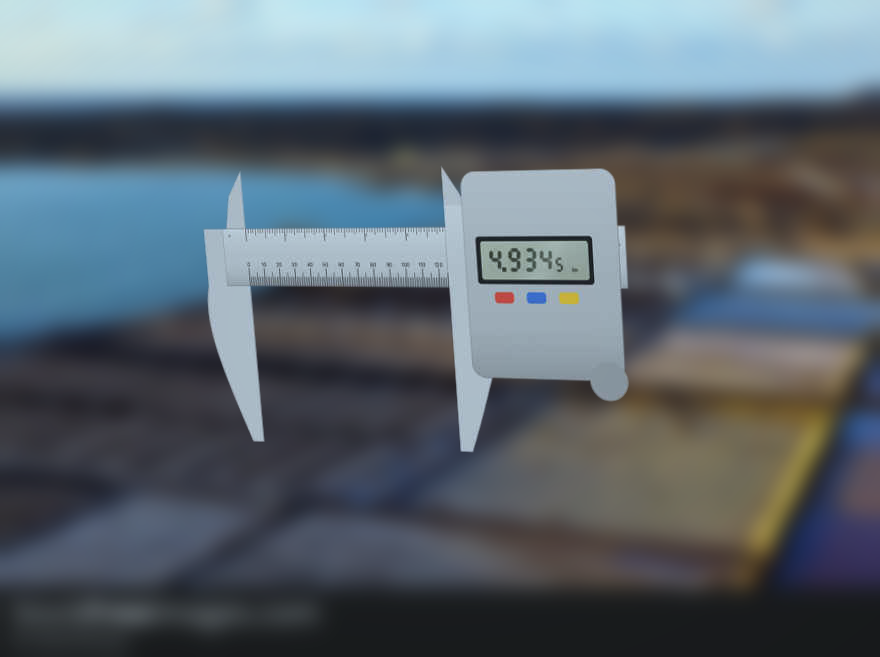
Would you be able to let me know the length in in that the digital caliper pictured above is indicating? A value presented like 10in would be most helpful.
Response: 4.9345in
